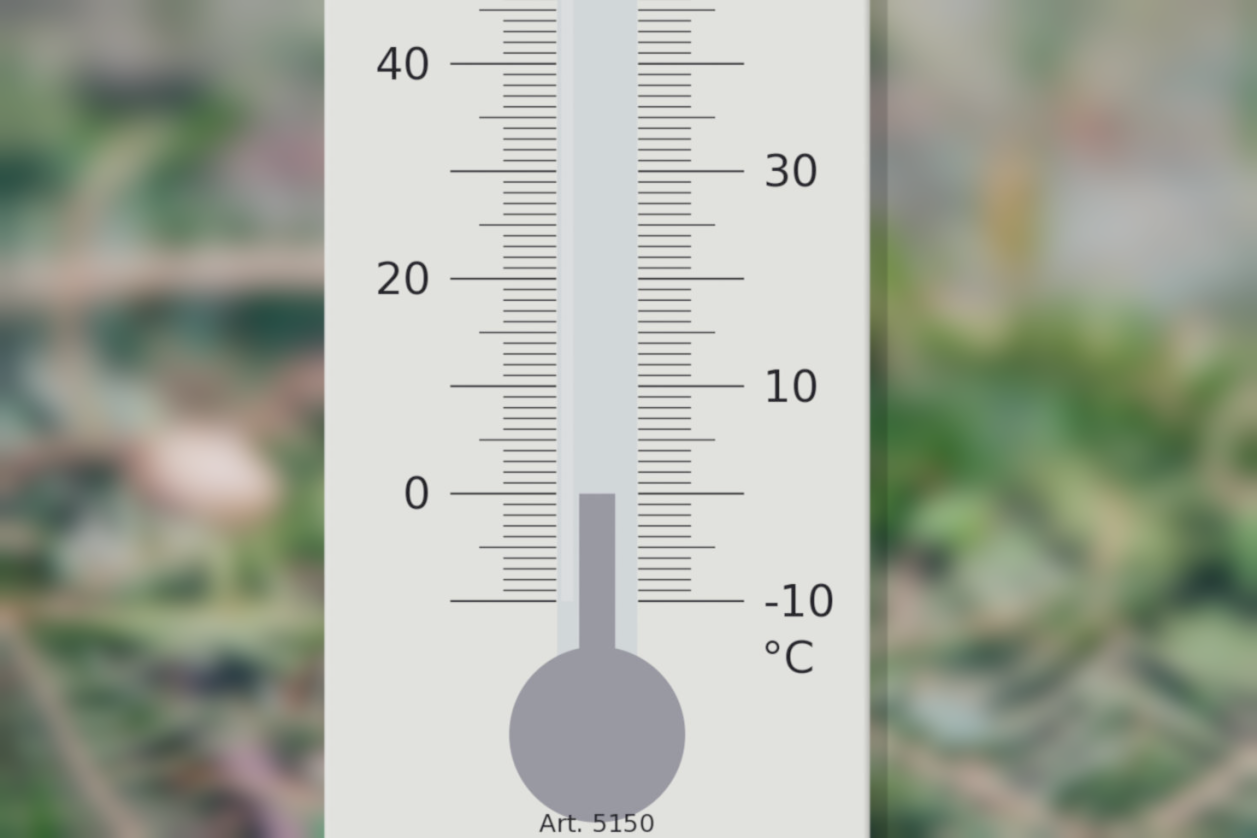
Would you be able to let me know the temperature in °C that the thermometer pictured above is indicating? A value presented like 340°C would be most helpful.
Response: 0°C
